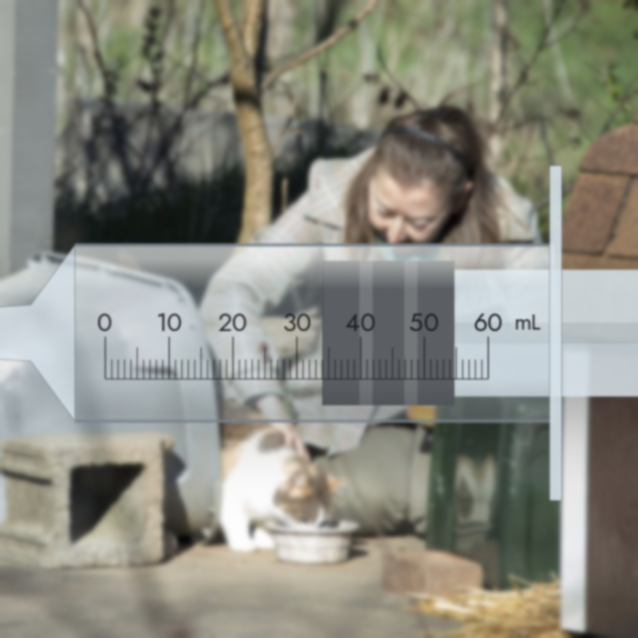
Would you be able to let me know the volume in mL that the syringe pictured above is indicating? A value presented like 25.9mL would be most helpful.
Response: 34mL
